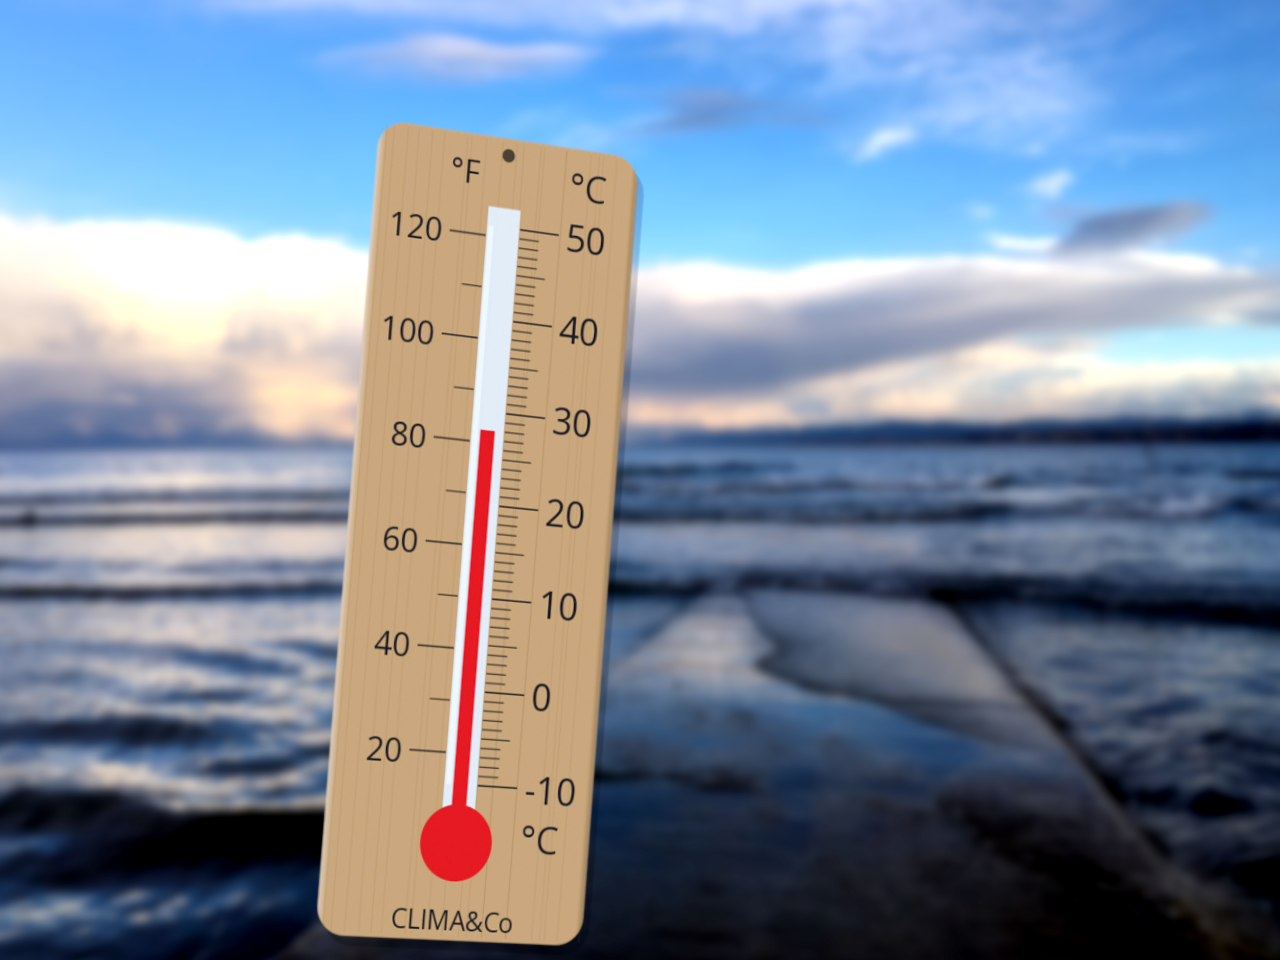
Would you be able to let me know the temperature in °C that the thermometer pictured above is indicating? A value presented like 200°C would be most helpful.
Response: 28°C
